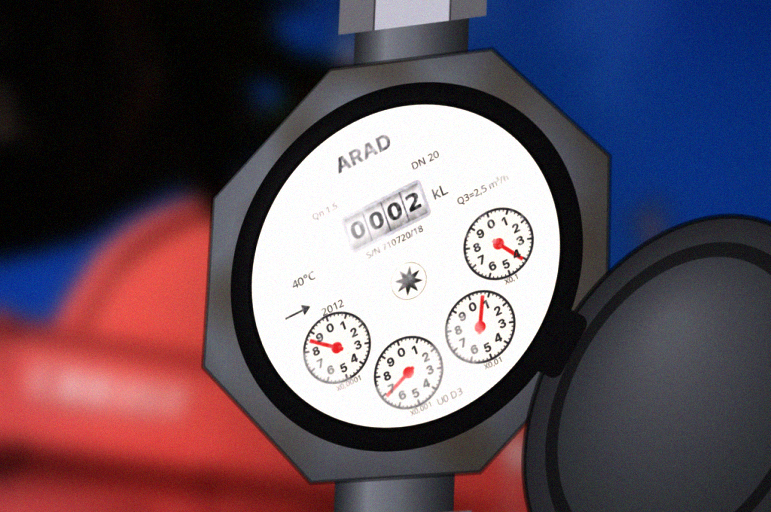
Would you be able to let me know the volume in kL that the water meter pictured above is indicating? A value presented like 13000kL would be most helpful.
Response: 2.4068kL
